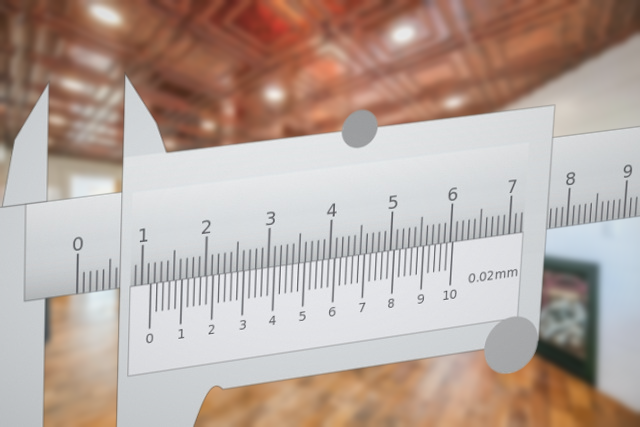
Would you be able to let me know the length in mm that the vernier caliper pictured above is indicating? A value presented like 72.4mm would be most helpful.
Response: 11.4mm
